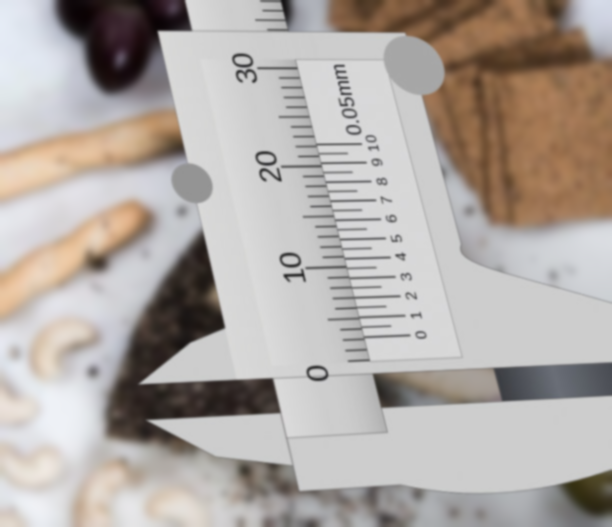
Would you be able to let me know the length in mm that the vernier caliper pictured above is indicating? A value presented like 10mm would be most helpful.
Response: 3.2mm
